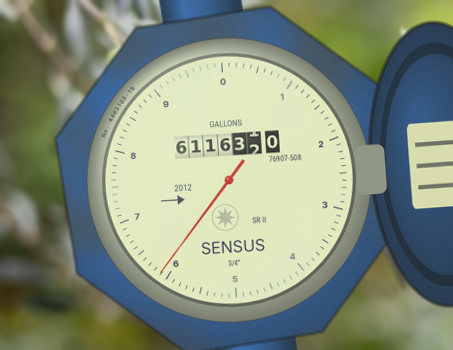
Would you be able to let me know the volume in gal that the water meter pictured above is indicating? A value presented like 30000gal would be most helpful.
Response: 6116316.1gal
